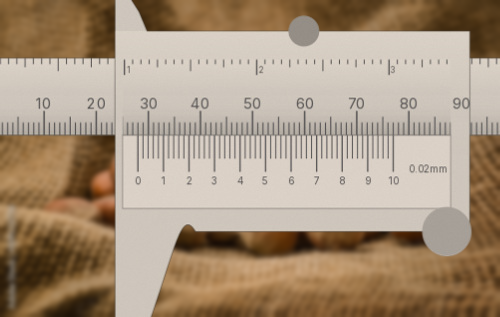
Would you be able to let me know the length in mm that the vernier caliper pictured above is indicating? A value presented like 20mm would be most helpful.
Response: 28.0mm
